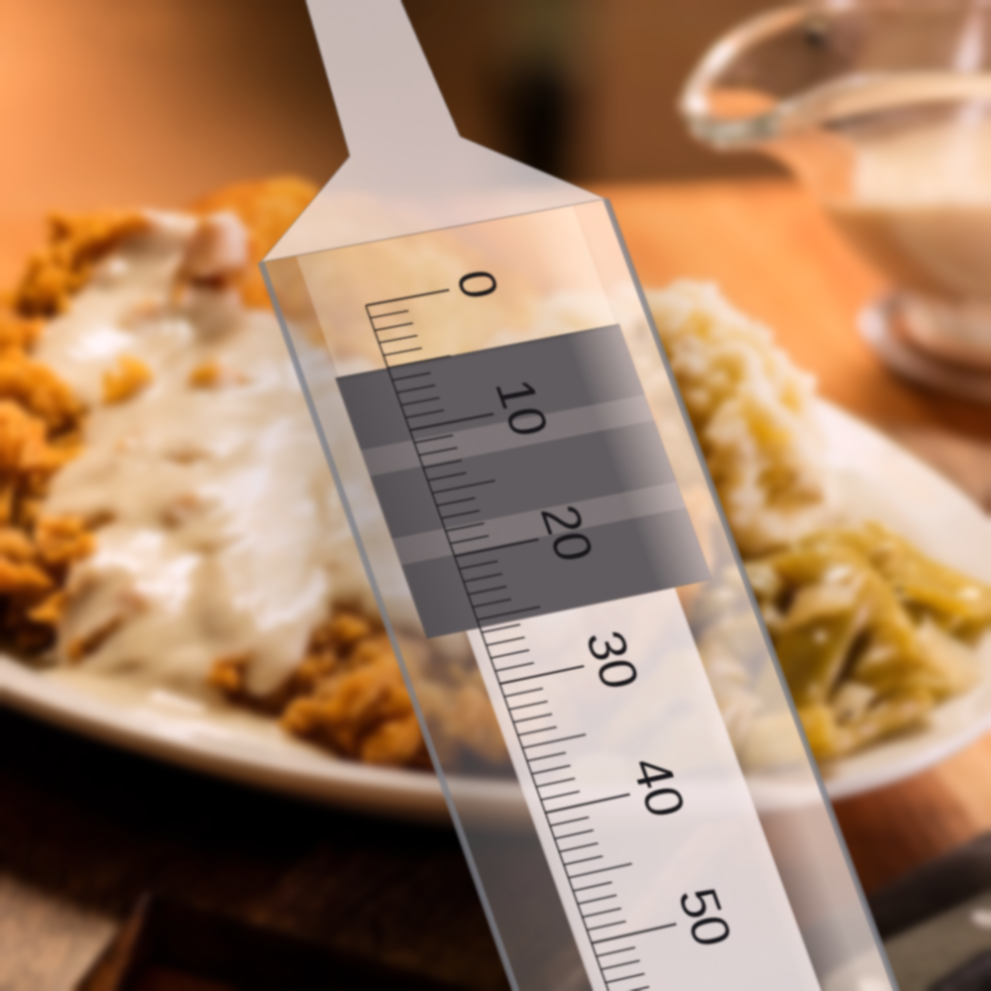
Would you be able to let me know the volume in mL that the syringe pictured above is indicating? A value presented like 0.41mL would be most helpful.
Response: 5mL
